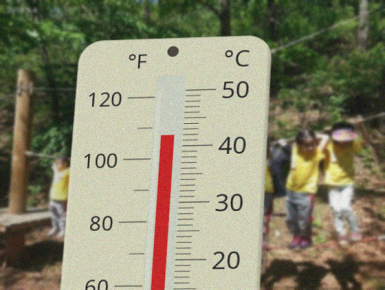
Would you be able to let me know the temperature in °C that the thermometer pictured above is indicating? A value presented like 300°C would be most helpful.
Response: 42°C
